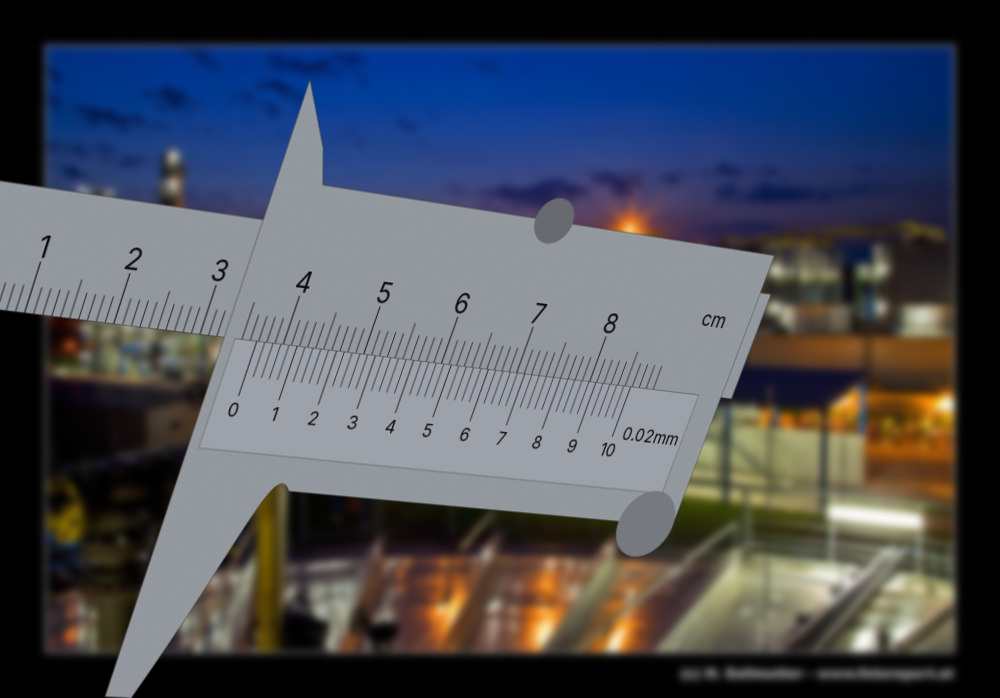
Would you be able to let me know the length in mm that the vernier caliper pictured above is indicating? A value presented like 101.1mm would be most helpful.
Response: 36.8mm
